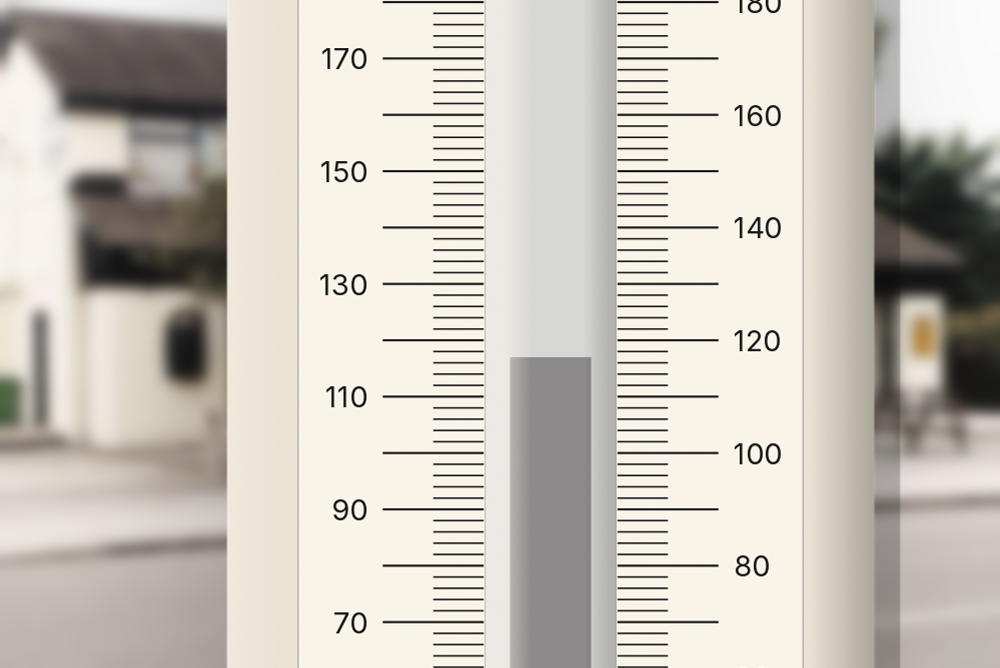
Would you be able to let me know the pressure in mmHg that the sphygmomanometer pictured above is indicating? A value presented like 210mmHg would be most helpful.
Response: 117mmHg
